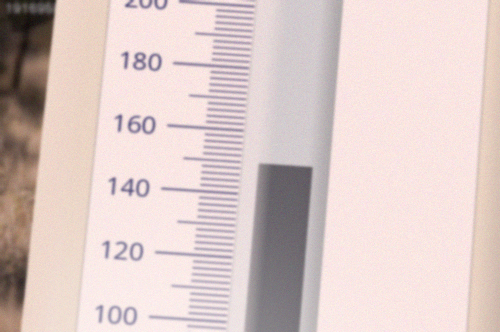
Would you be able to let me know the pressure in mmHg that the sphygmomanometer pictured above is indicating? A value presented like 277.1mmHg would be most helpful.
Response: 150mmHg
